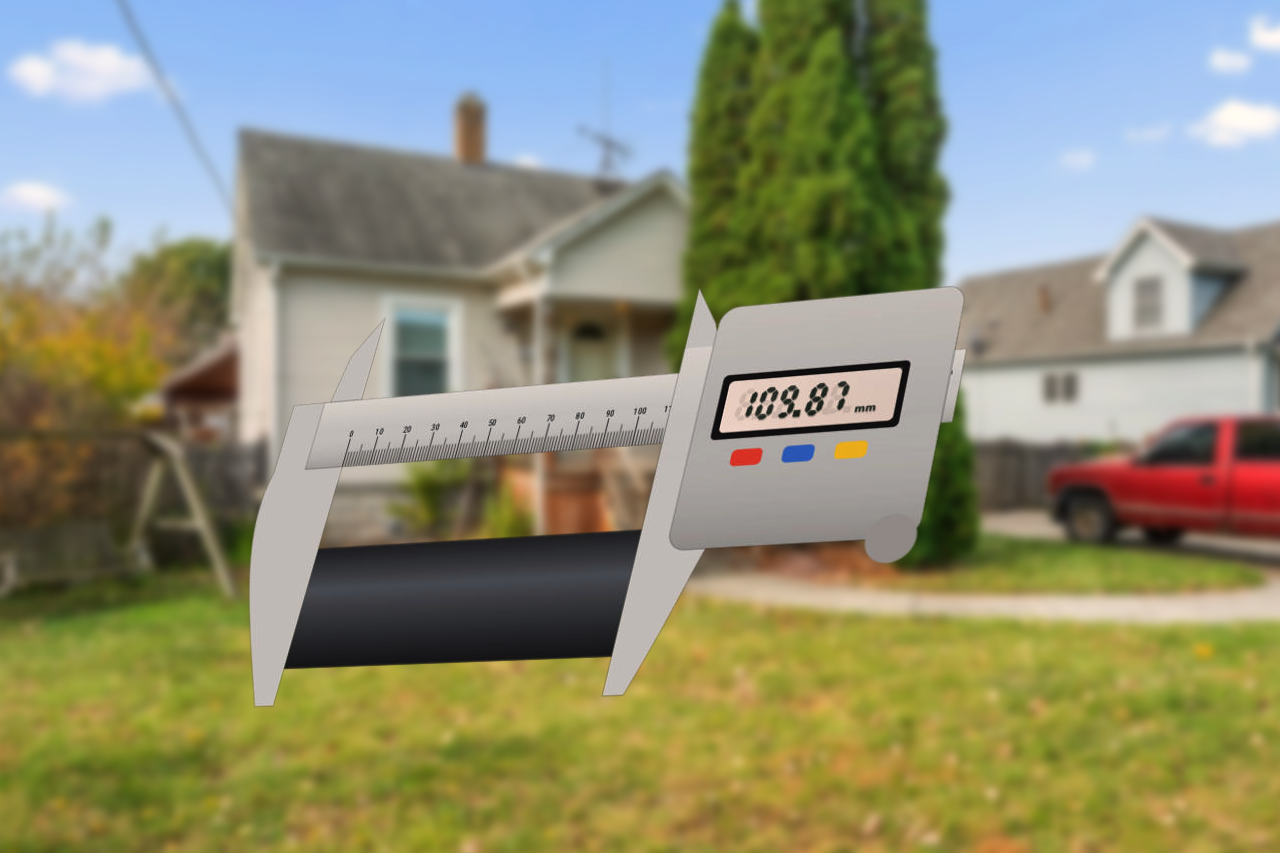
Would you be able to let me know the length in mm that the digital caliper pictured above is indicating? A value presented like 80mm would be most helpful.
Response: 109.87mm
